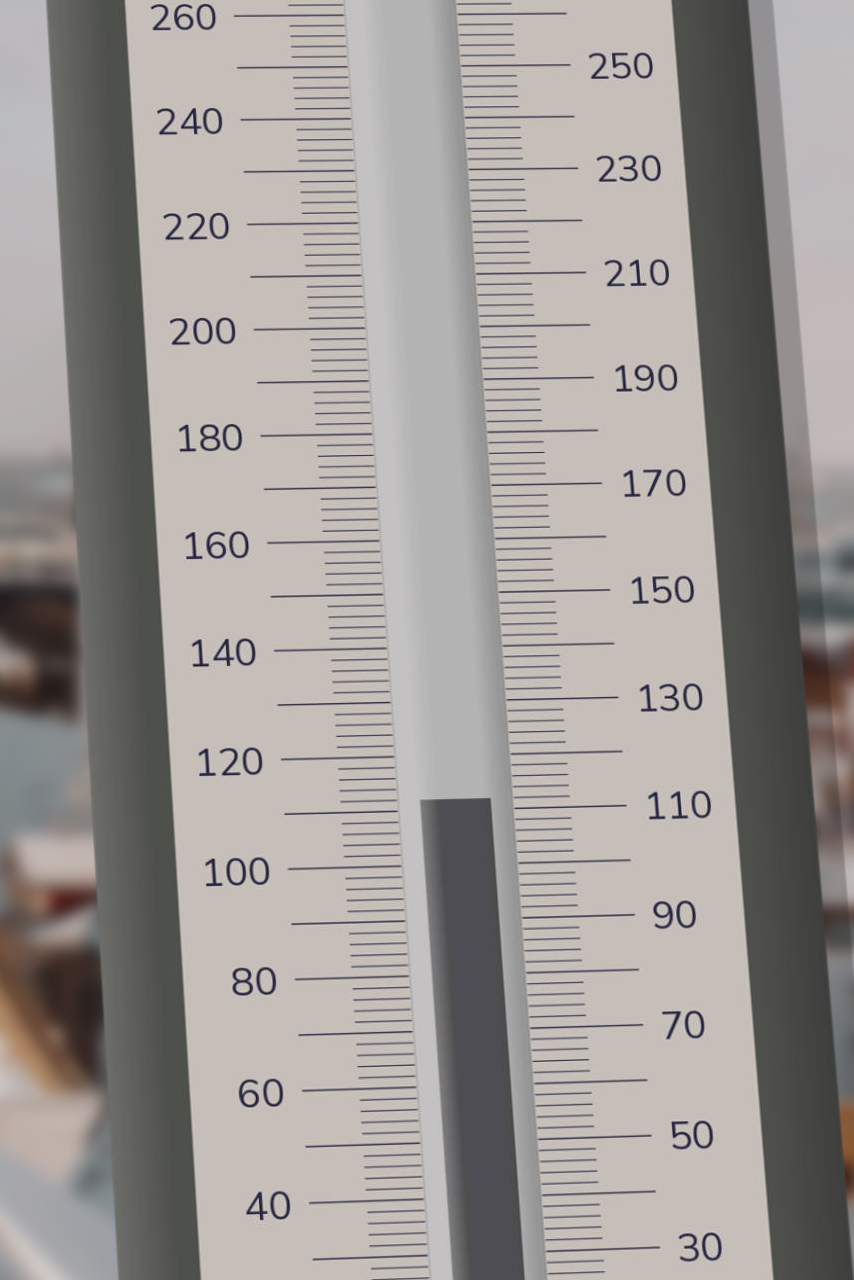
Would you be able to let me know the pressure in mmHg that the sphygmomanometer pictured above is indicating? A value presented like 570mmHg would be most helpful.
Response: 112mmHg
